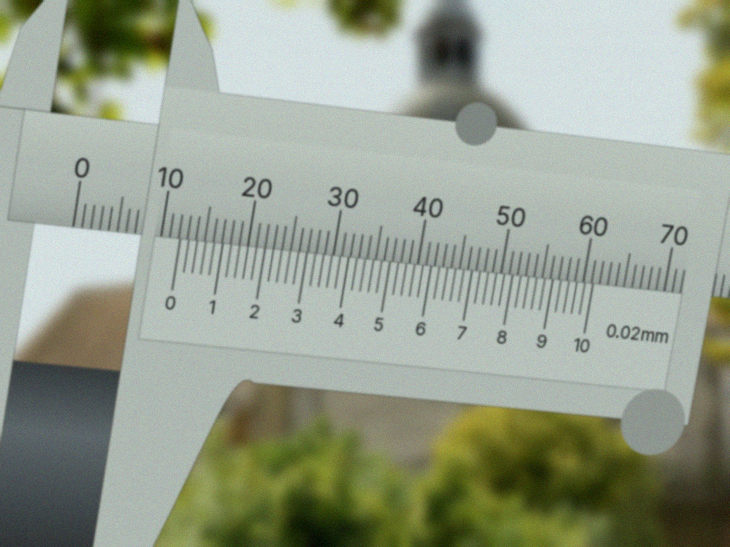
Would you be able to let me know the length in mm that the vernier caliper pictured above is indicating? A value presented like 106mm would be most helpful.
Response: 12.2mm
